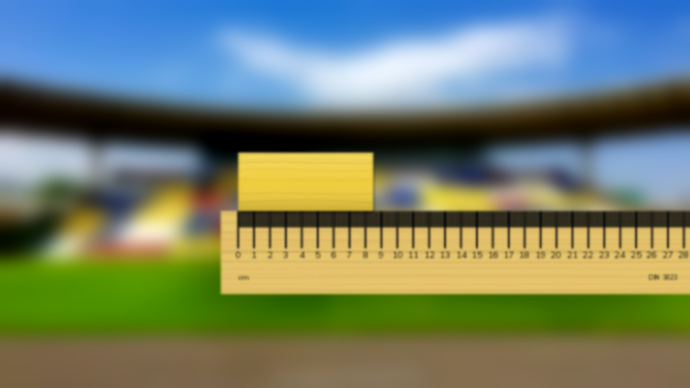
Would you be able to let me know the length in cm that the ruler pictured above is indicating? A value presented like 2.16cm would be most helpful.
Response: 8.5cm
